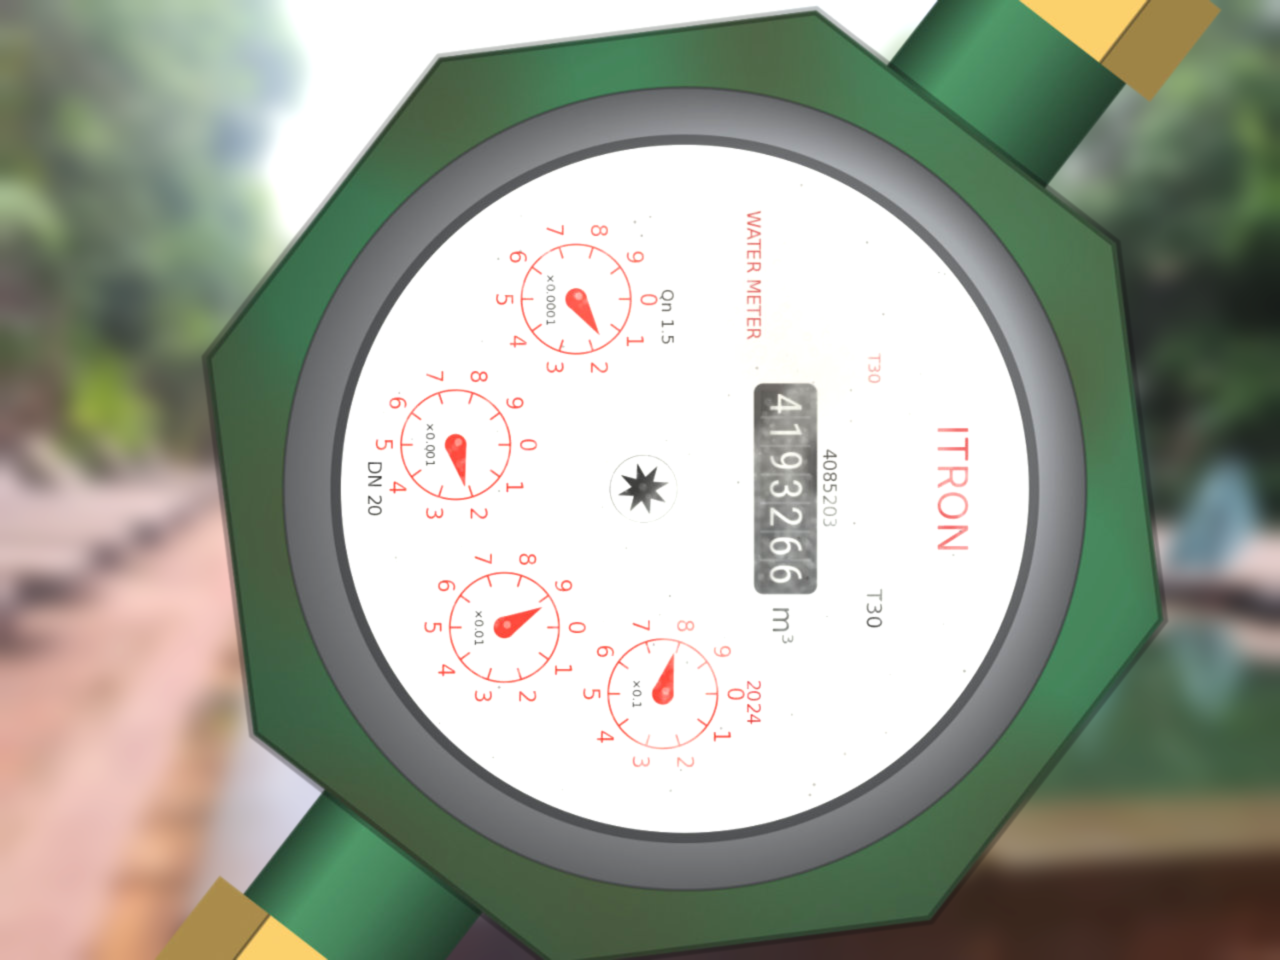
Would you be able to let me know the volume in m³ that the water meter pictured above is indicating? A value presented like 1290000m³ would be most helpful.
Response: 4193266.7921m³
